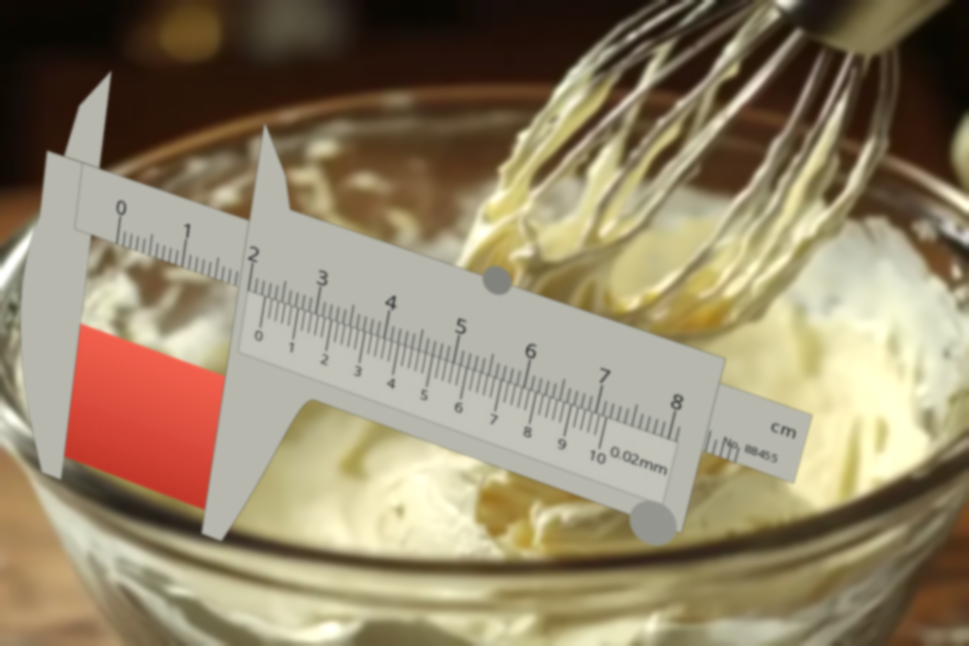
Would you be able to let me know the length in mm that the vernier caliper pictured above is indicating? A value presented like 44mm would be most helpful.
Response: 22.5mm
